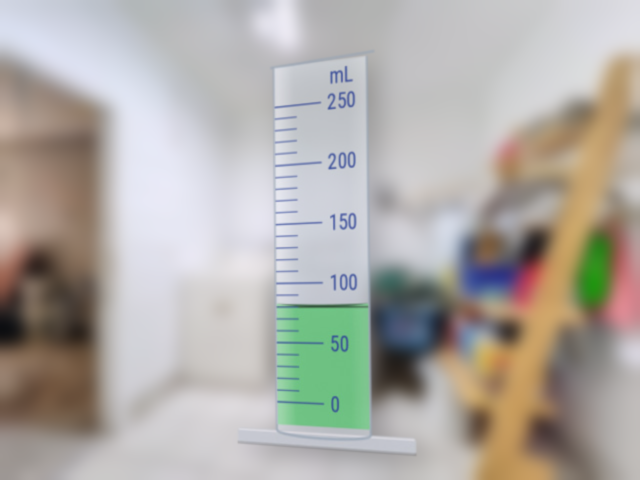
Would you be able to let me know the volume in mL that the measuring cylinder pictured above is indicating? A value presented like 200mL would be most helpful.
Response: 80mL
